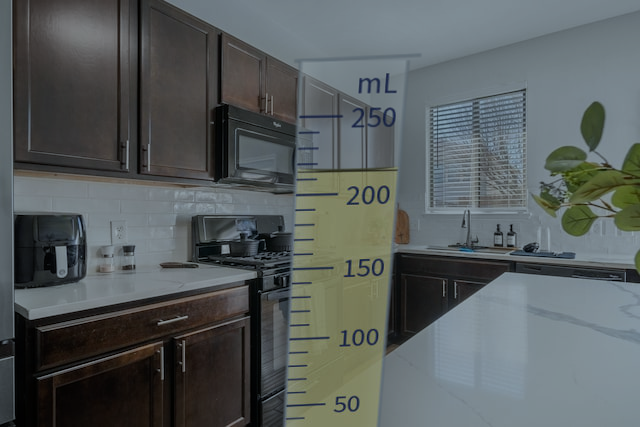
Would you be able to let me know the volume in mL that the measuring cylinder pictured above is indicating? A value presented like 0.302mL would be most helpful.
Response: 215mL
